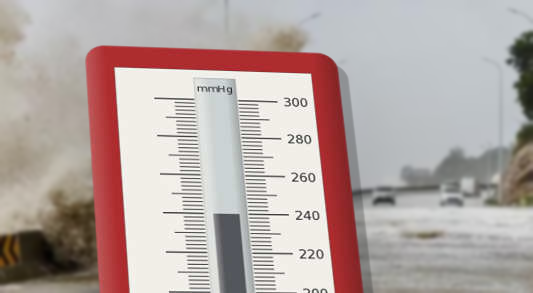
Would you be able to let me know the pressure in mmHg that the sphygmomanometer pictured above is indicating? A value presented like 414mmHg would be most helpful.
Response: 240mmHg
